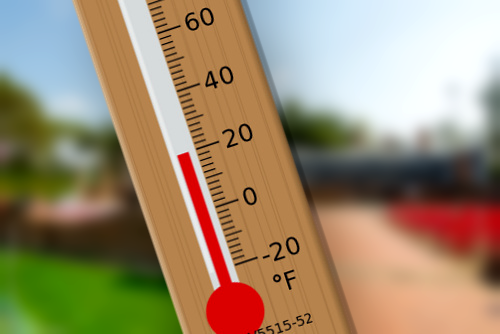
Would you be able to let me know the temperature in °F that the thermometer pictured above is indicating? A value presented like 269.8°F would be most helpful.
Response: 20°F
